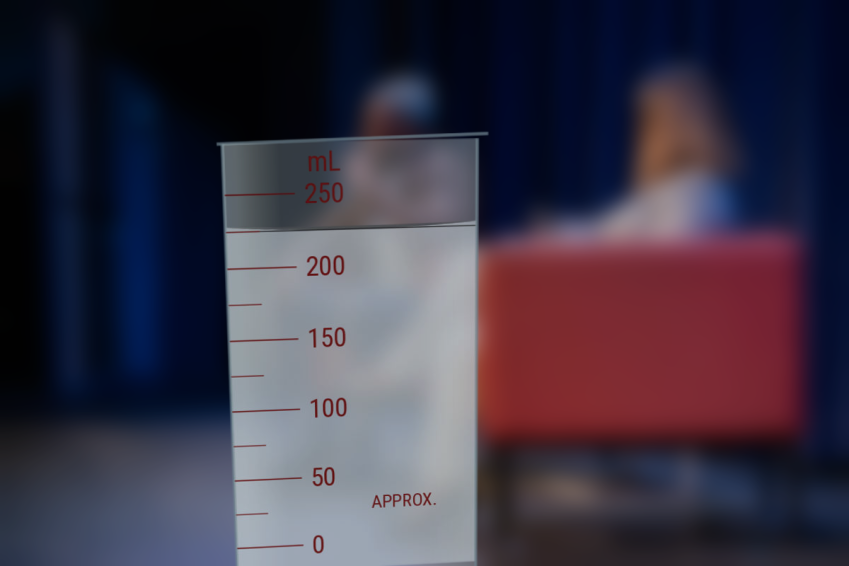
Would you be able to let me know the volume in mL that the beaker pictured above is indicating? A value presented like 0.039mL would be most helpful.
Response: 225mL
